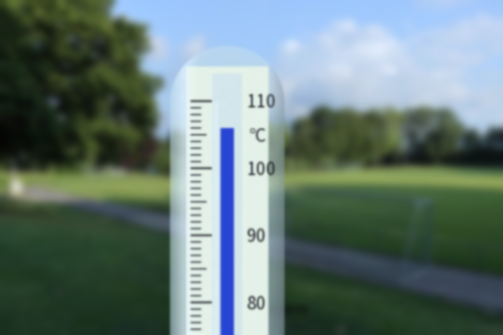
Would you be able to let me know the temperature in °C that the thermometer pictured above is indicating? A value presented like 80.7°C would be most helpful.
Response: 106°C
